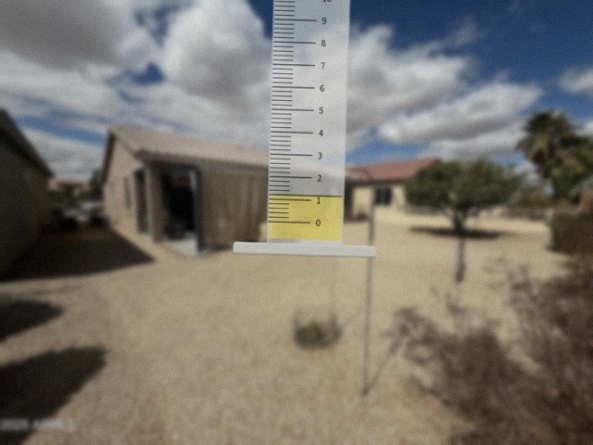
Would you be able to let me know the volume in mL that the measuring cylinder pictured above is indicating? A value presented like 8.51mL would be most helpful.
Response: 1.2mL
